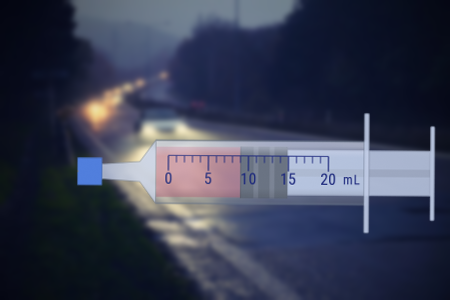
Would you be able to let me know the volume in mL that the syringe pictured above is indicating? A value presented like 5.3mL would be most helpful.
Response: 9mL
